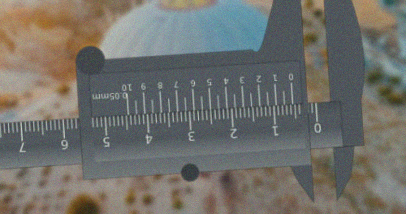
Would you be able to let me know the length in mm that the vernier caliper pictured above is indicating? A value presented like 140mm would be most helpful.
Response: 5.5mm
